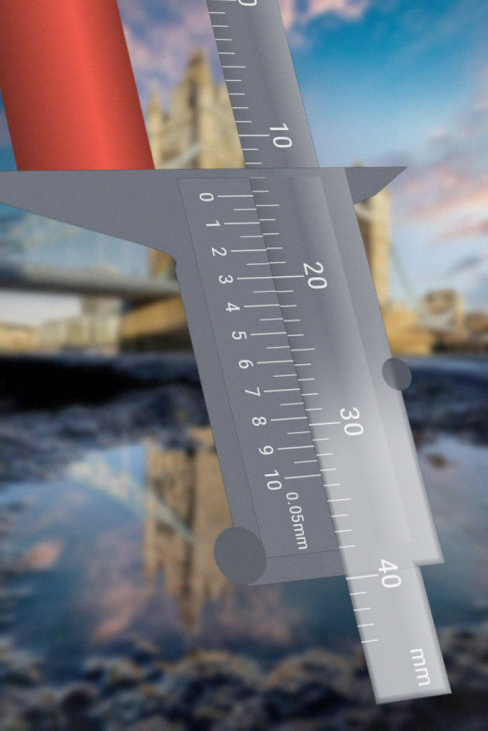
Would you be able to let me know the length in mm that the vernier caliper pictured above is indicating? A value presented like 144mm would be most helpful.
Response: 14.3mm
